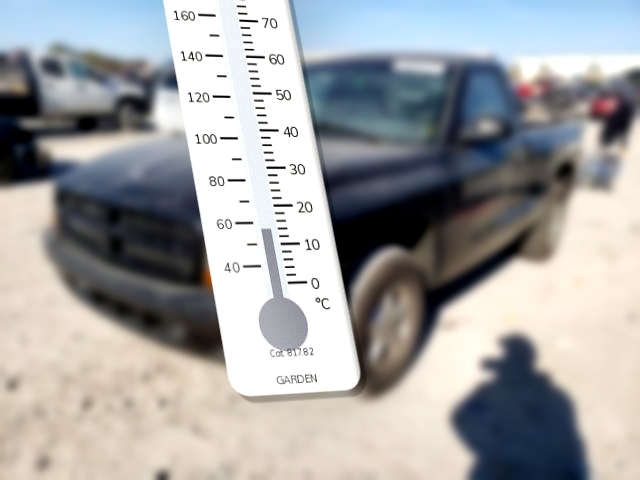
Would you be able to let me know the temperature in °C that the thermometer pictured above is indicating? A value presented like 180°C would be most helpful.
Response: 14°C
